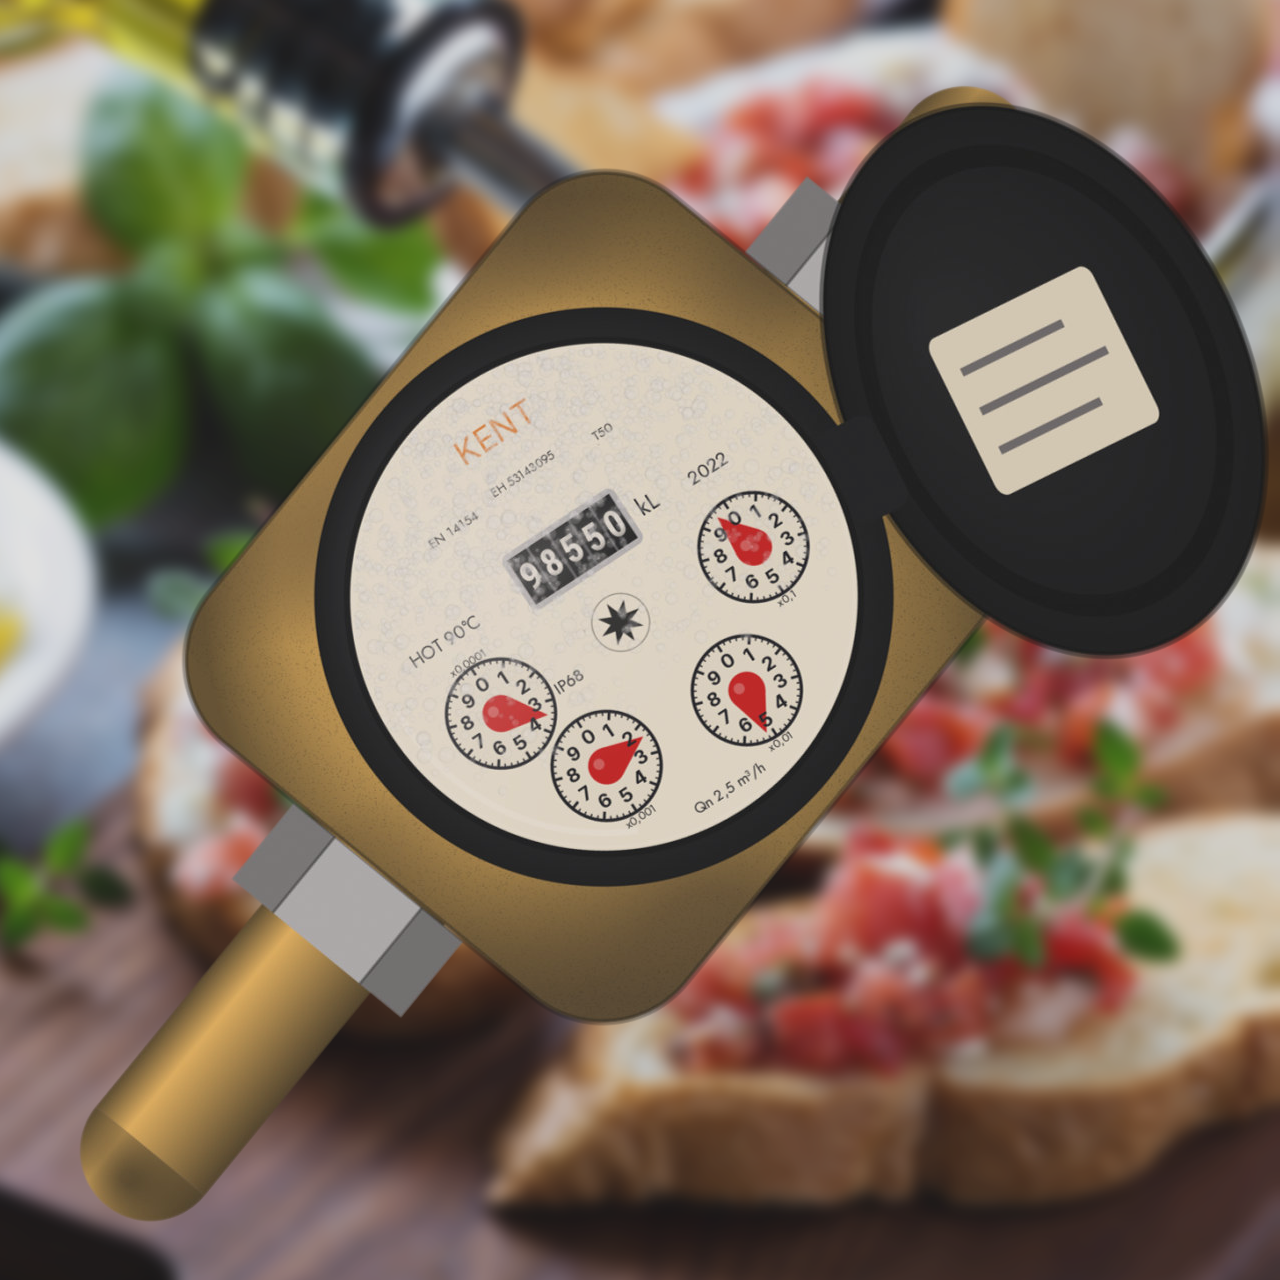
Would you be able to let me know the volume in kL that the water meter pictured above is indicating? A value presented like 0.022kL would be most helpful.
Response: 98549.9523kL
